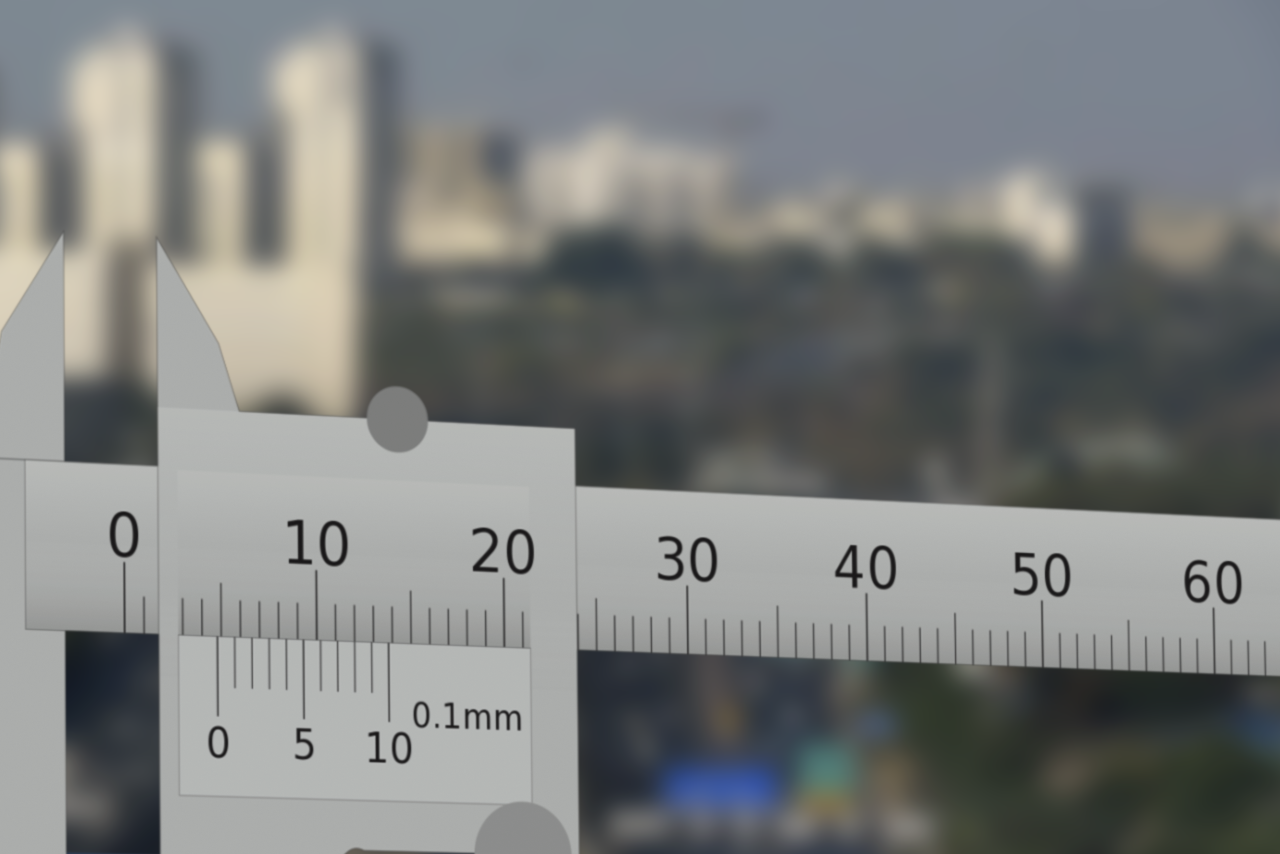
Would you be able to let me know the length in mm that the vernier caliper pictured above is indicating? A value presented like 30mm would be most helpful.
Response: 4.8mm
